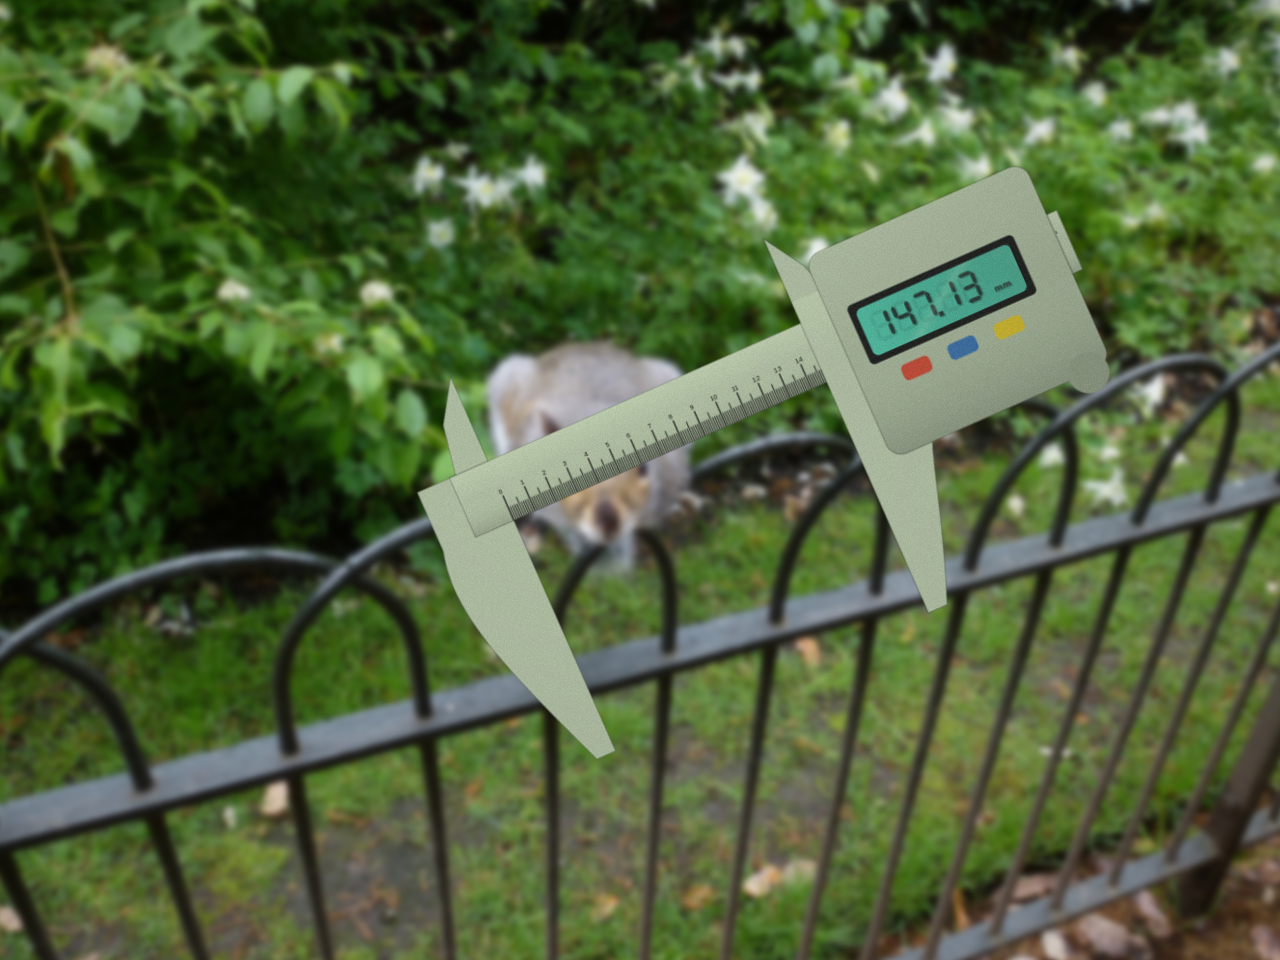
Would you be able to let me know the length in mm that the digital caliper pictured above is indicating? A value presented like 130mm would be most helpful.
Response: 147.13mm
